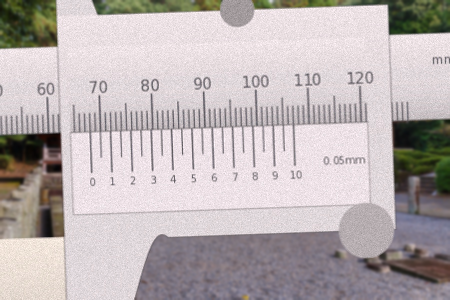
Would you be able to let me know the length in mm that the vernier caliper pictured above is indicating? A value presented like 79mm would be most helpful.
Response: 68.0mm
